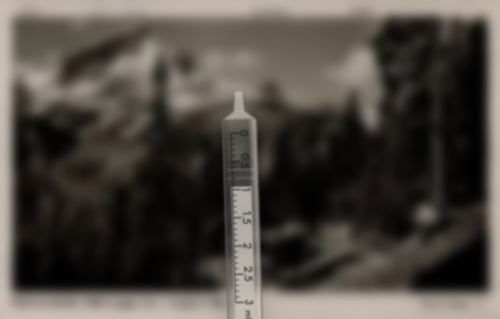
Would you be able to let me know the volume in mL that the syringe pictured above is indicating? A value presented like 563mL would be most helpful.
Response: 0.5mL
